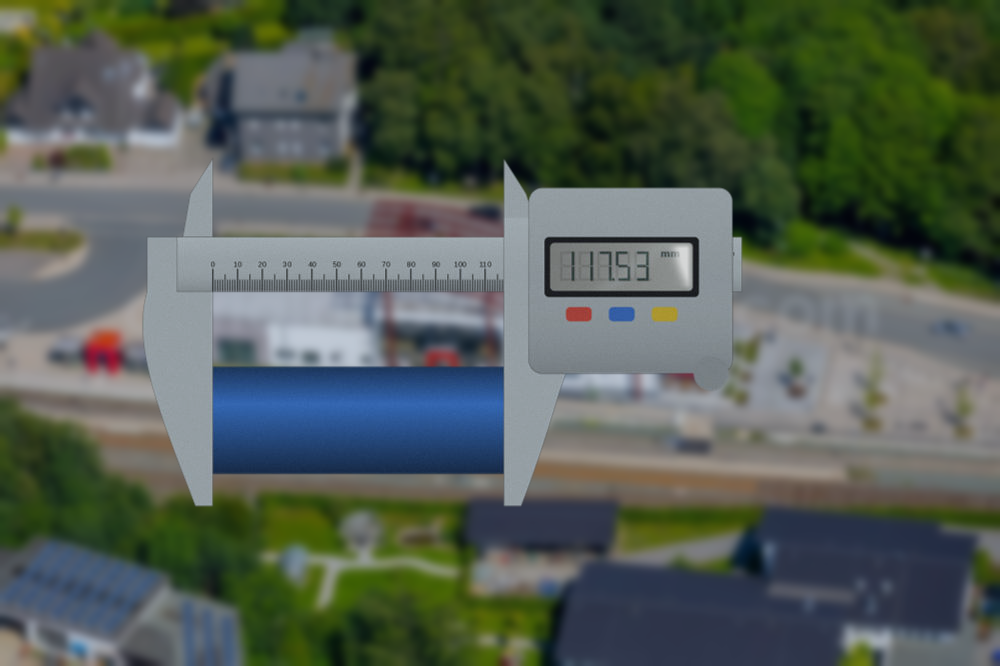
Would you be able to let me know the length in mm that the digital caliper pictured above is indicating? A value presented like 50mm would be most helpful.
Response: 117.53mm
